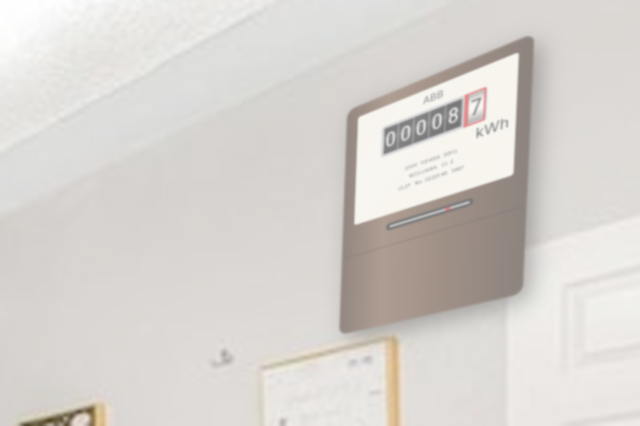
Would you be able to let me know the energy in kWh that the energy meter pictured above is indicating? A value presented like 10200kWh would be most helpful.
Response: 8.7kWh
